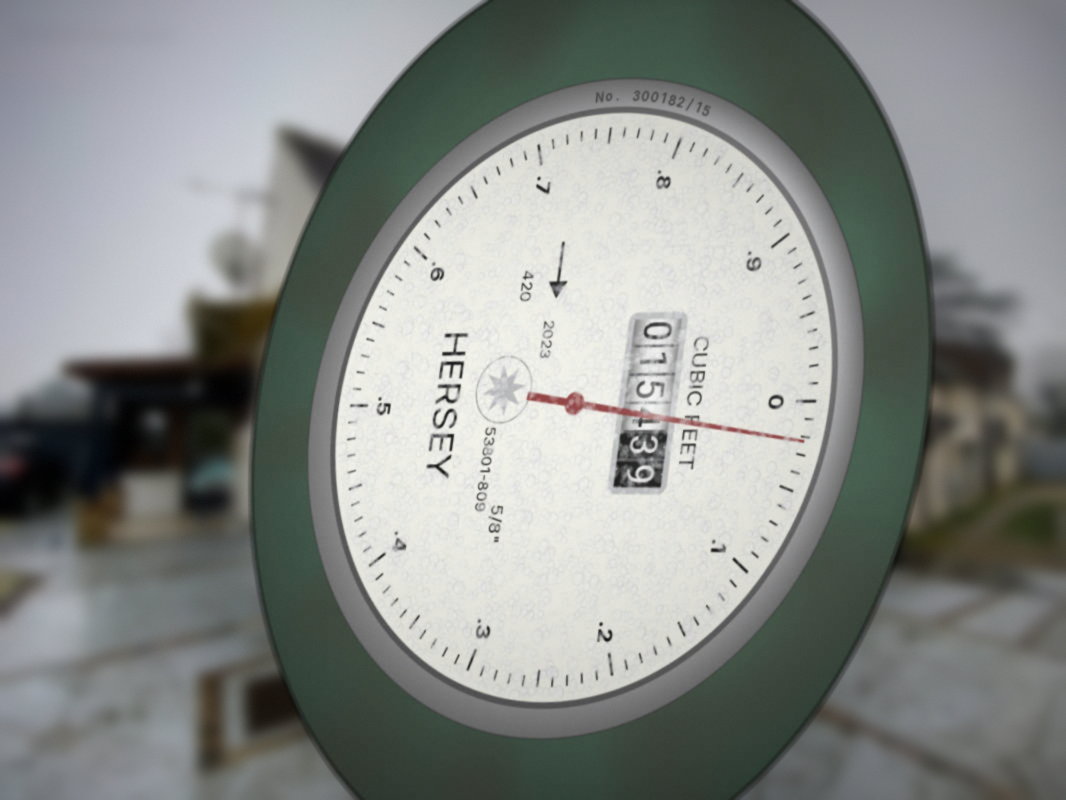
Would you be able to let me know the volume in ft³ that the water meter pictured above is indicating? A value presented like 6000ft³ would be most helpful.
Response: 15439.02ft³
